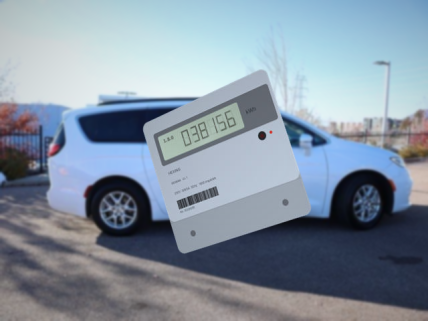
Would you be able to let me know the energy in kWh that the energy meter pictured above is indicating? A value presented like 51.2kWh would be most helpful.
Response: 38156kWh
